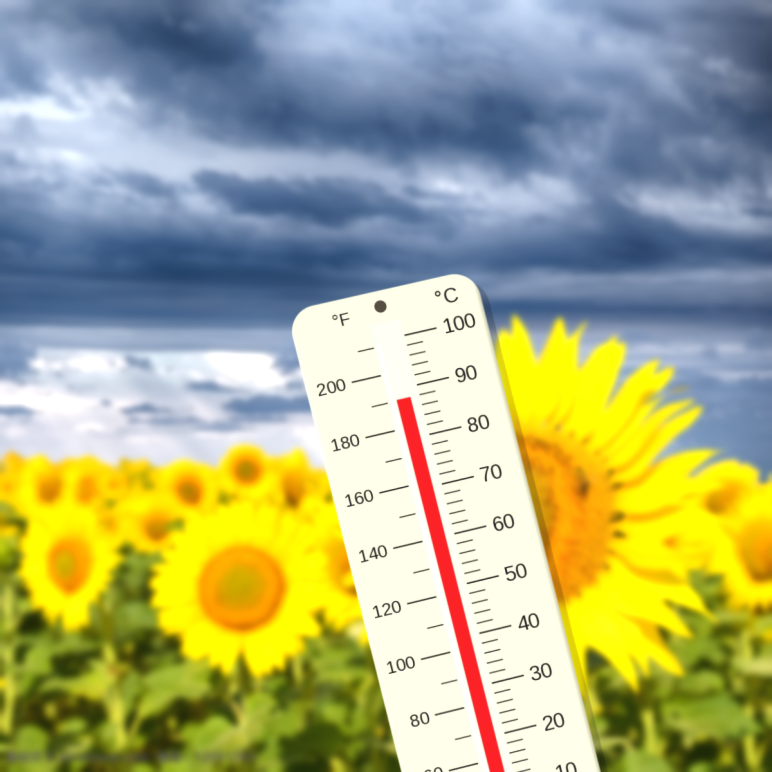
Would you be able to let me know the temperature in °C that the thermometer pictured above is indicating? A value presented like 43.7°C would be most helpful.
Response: 88°C
